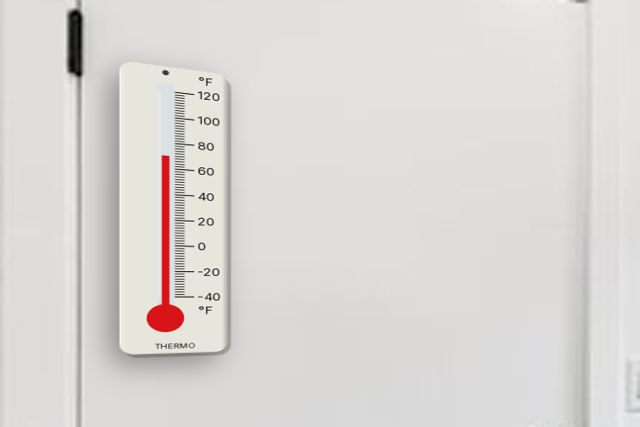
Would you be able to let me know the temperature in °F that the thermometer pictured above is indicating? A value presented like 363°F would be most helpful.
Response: 70°F
